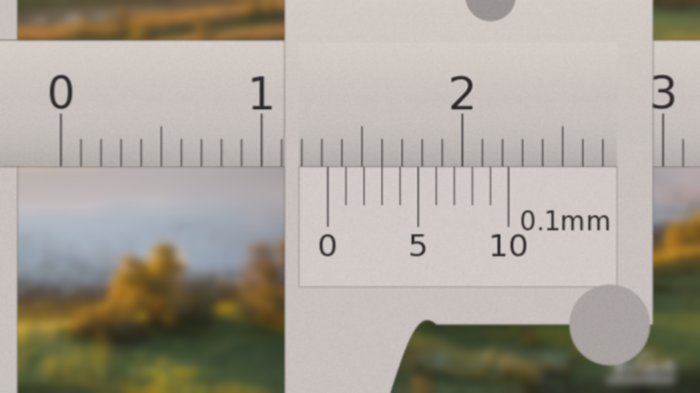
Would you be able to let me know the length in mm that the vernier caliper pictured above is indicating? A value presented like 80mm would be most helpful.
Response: 13.3mm
